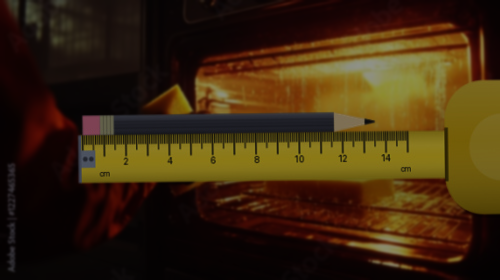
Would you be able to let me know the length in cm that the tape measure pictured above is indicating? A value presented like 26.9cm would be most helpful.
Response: 13.5cm
